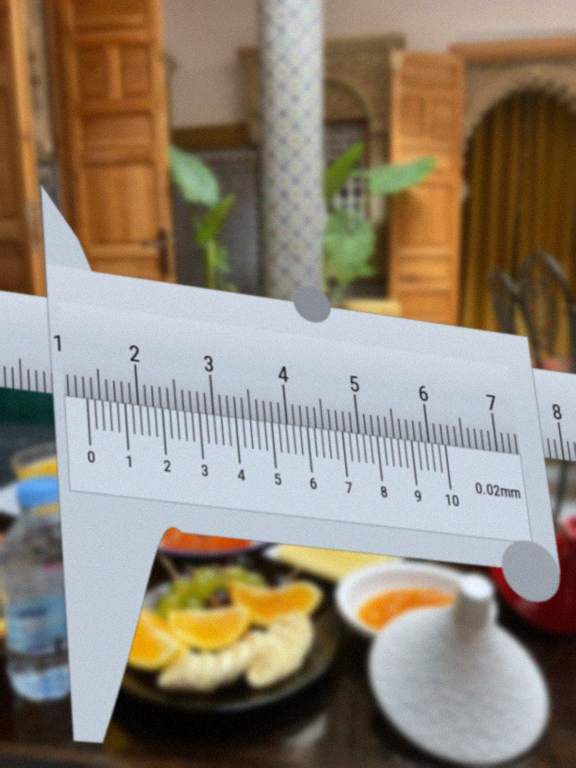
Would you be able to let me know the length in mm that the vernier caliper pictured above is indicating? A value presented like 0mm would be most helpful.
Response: 13.4mm
